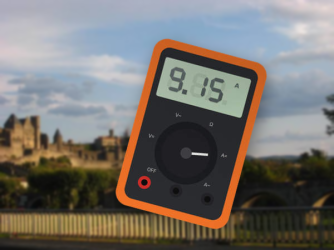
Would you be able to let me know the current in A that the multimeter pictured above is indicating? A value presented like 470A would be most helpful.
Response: 9.15A
